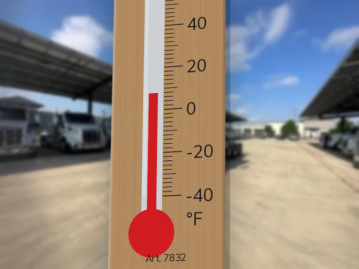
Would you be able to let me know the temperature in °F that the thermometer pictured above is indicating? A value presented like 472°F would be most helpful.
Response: 8°F
